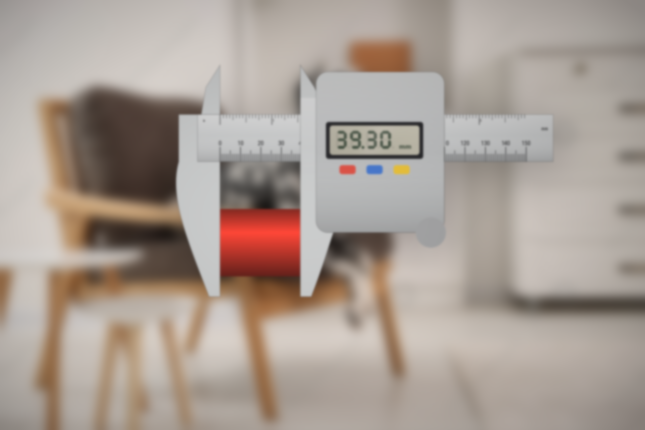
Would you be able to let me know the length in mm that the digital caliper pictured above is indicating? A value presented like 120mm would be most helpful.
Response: 39.30mm
